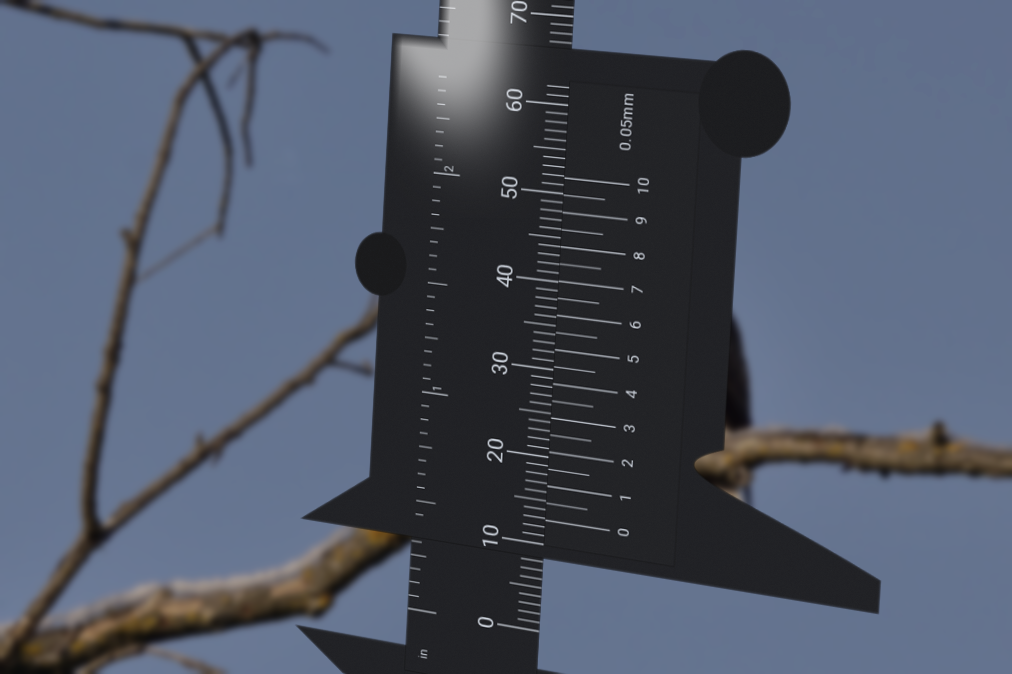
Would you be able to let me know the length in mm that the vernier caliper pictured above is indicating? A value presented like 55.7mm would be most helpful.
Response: 12.8mm
